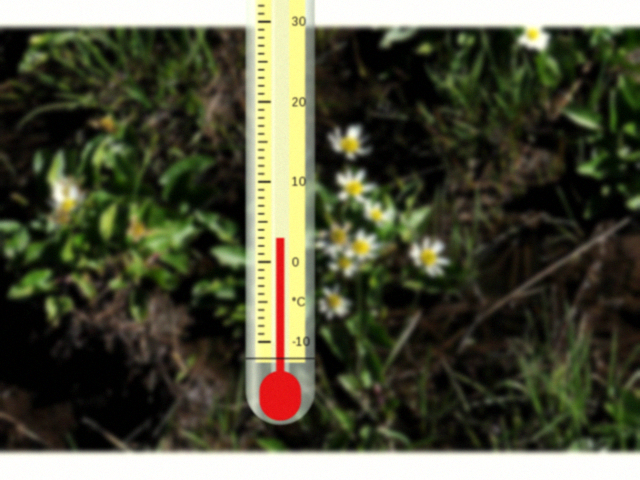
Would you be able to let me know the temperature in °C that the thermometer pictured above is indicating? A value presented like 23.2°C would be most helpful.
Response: 3°C
